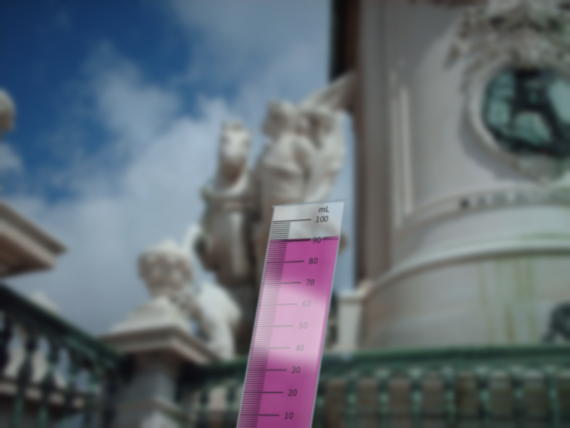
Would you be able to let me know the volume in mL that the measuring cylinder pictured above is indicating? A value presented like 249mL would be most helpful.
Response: 90mL
